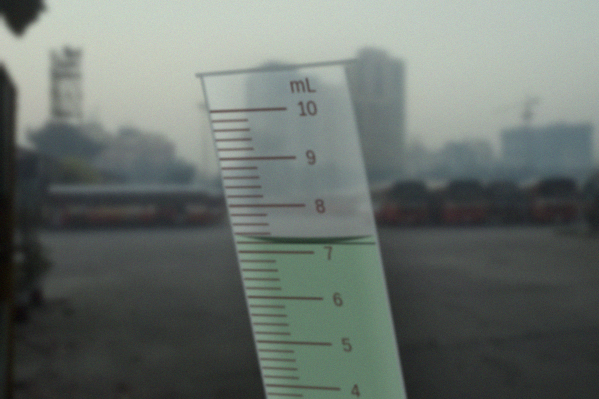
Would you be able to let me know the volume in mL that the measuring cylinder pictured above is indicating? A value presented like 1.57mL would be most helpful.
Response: 7.2mL
